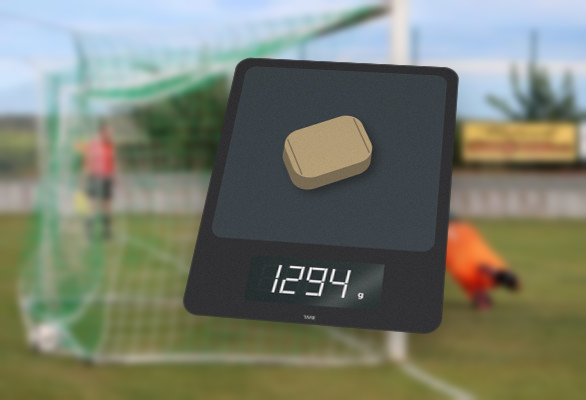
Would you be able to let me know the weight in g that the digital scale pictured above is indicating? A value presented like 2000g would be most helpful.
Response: 1294g
